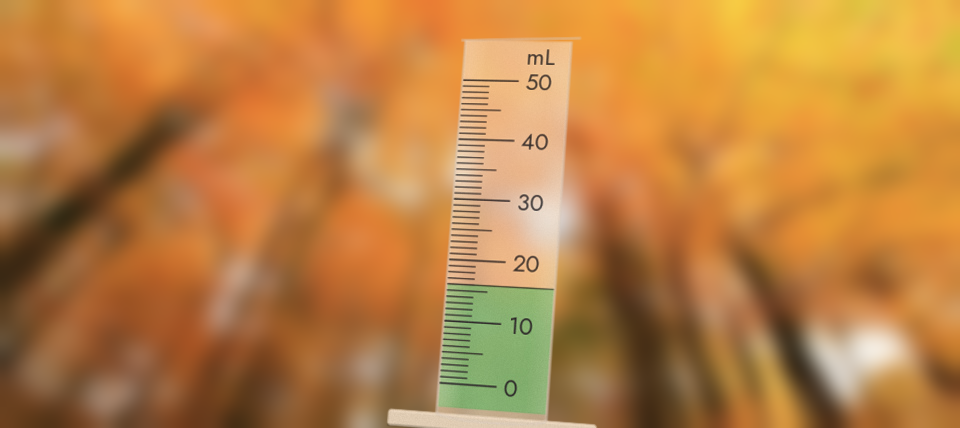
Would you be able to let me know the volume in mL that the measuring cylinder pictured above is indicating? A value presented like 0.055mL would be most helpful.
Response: 16mL
